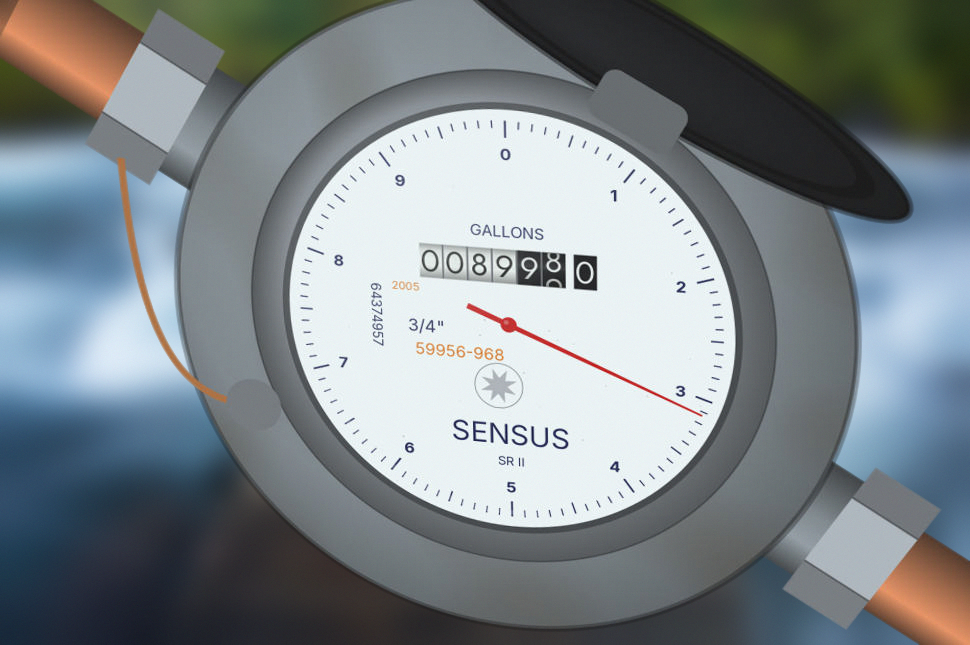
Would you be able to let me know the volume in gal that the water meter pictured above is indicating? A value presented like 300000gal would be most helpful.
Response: 89983.1gal
